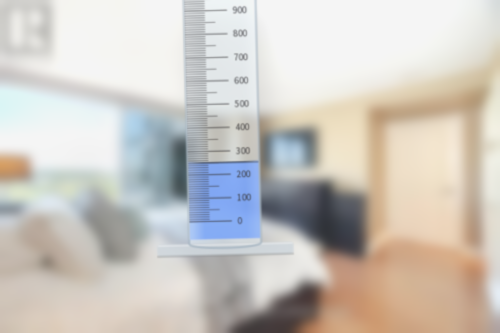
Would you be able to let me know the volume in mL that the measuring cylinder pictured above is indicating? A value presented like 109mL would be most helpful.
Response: 250mL
